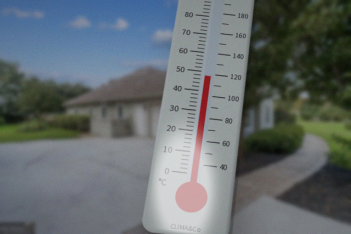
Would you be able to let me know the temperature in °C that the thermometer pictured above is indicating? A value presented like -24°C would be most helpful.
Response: 48°C
